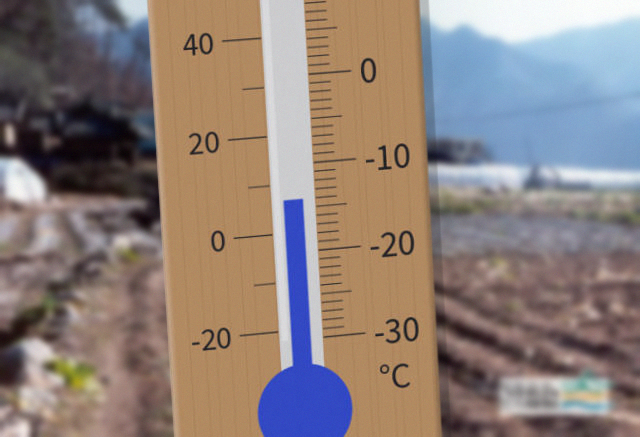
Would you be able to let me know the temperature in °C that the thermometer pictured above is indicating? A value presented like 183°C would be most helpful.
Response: -14°C
